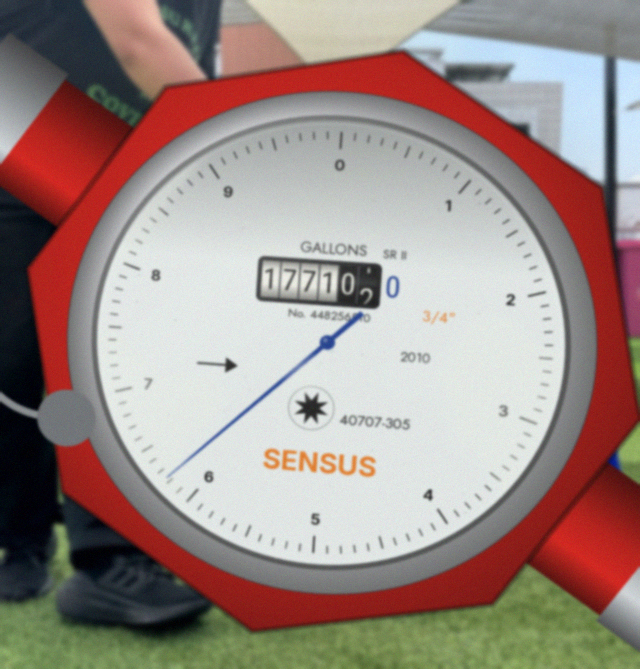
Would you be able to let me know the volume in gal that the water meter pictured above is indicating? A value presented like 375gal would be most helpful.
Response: 1771016.2gal
